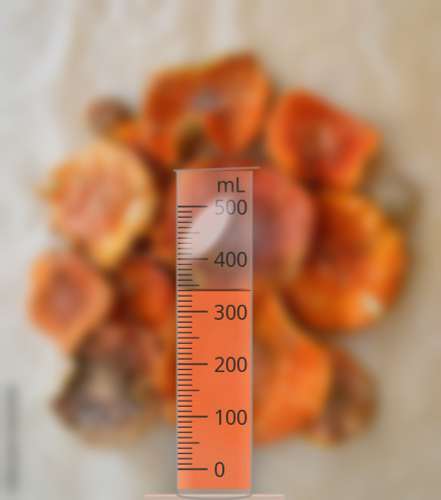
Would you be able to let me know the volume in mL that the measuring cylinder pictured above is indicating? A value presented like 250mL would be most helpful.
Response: 340mL
